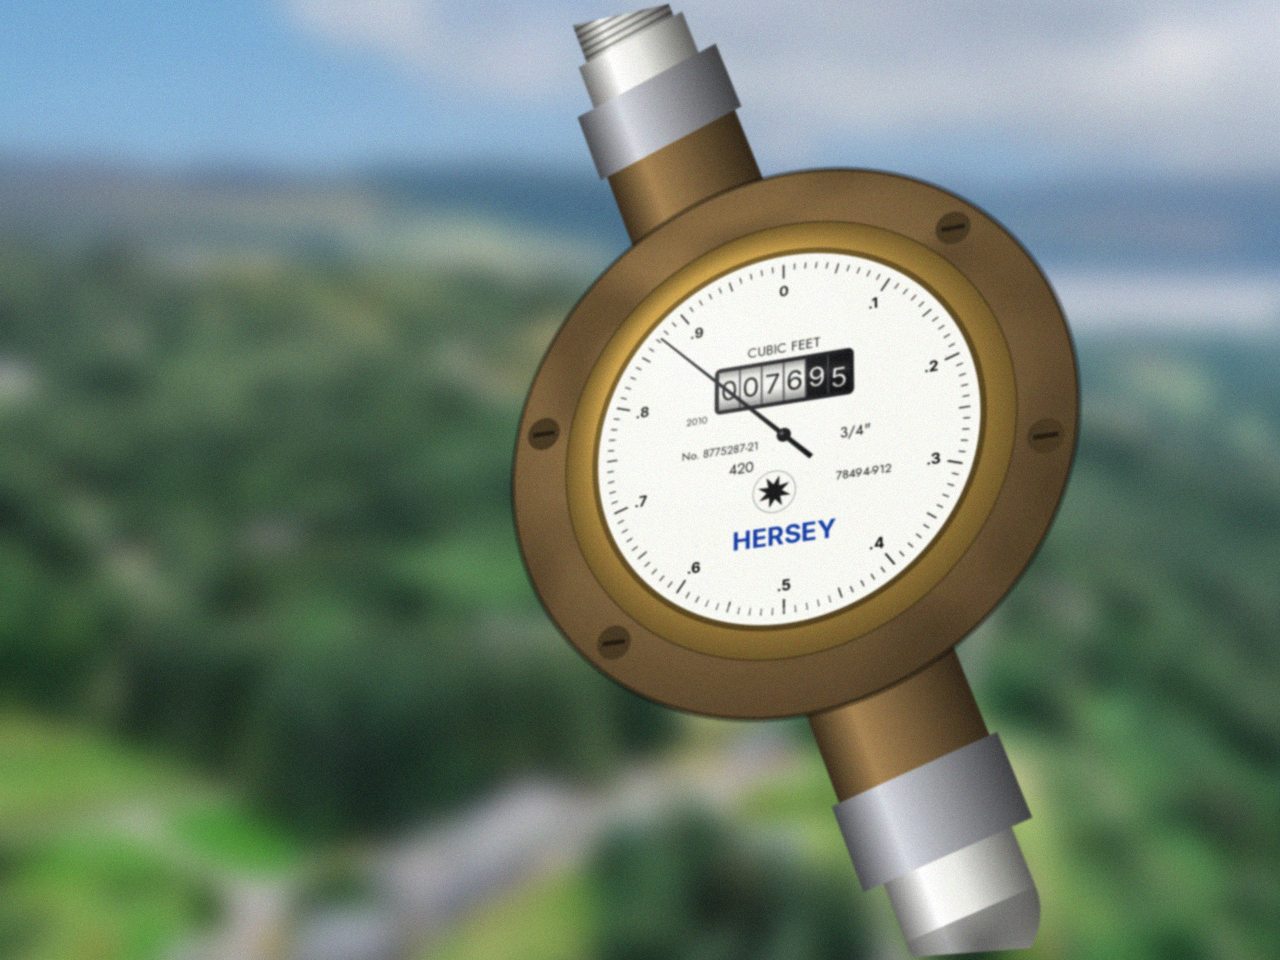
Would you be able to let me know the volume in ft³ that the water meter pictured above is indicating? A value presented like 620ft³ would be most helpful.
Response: 7694.87ft³
